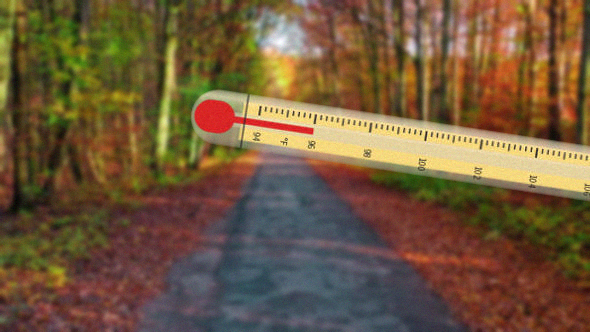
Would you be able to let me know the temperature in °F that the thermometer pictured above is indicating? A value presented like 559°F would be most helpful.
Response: 96°F
